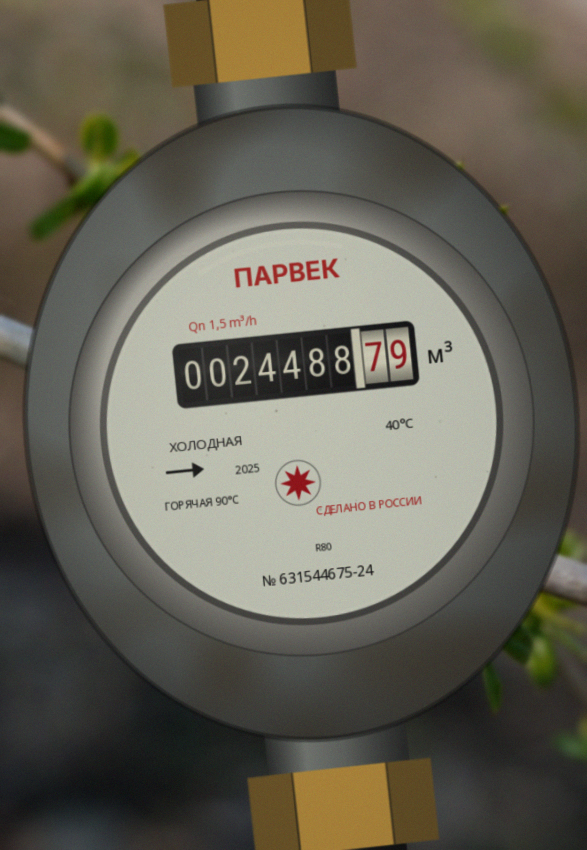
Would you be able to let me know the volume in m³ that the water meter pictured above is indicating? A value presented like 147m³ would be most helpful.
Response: 24488.79m³
